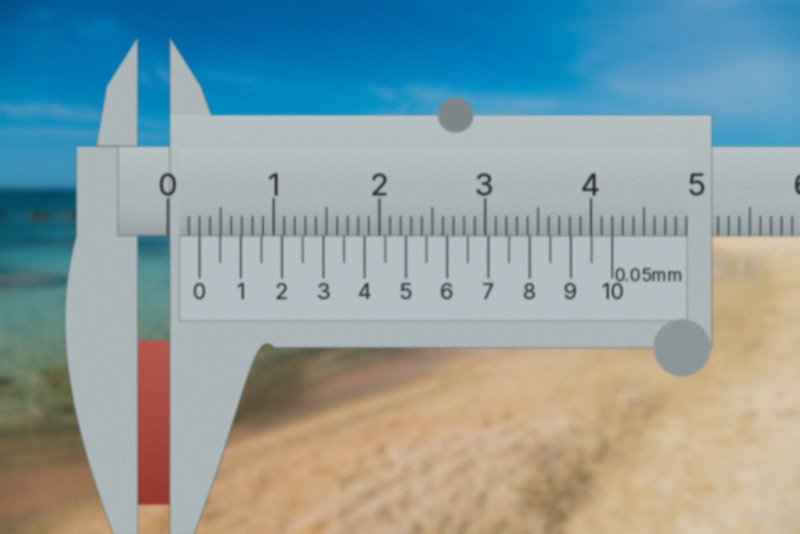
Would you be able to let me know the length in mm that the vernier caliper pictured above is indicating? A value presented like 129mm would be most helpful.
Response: 3.0mm
